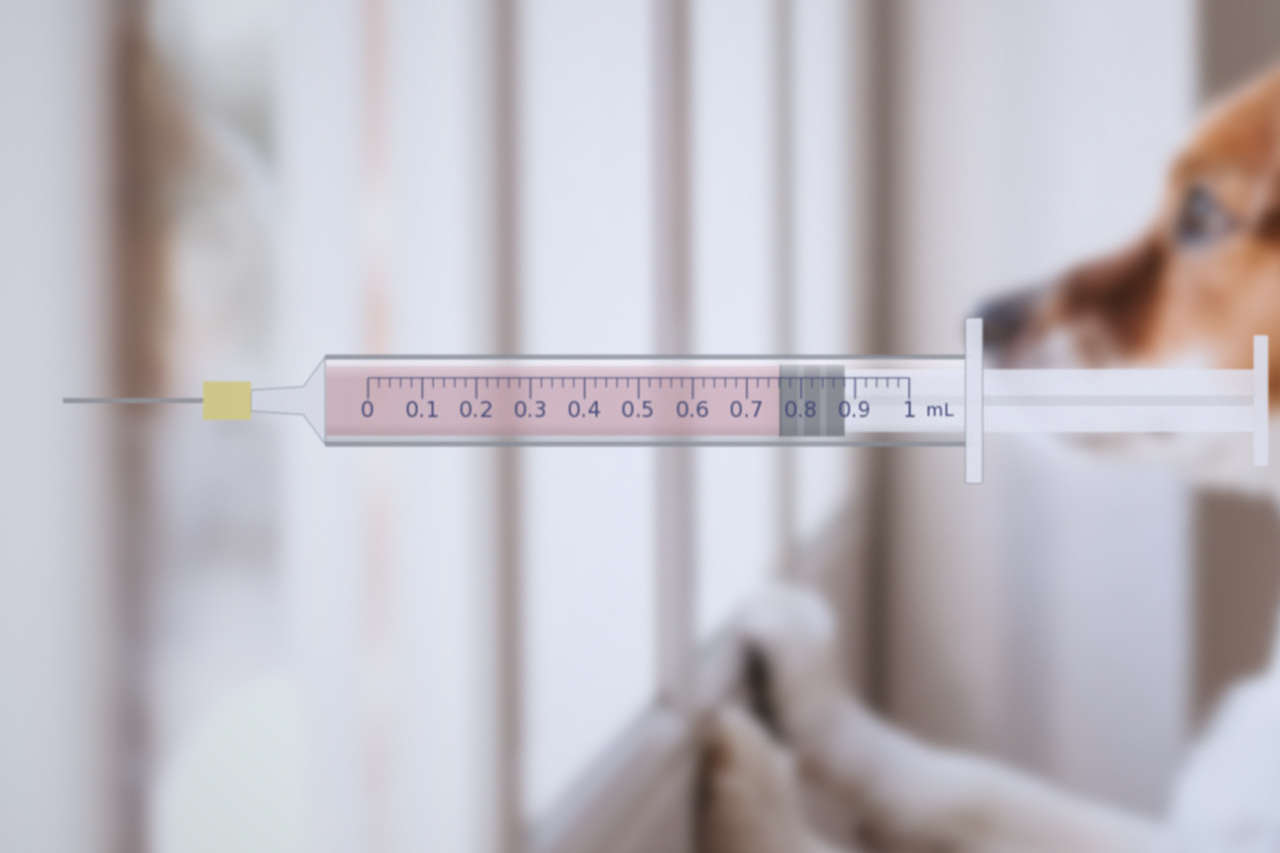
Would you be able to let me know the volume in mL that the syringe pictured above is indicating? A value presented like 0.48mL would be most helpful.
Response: 0.76mL
